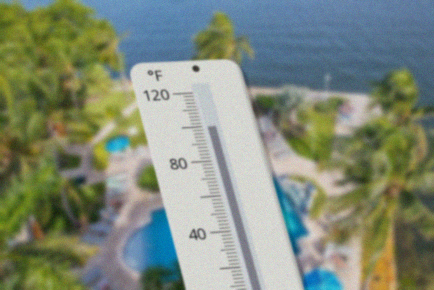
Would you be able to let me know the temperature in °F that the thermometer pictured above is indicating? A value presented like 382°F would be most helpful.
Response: 100°F
